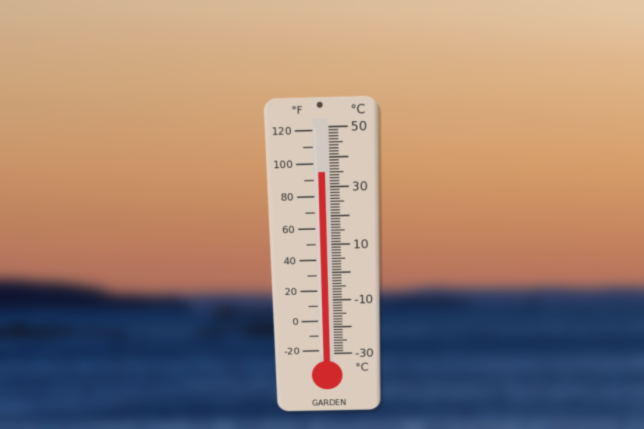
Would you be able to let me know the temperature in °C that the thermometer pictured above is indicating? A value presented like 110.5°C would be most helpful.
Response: 35°C
